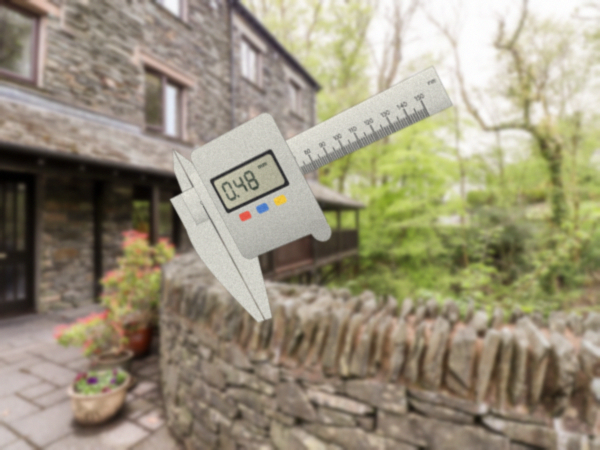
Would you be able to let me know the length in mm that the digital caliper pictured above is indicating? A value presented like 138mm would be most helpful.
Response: 0.48mm
